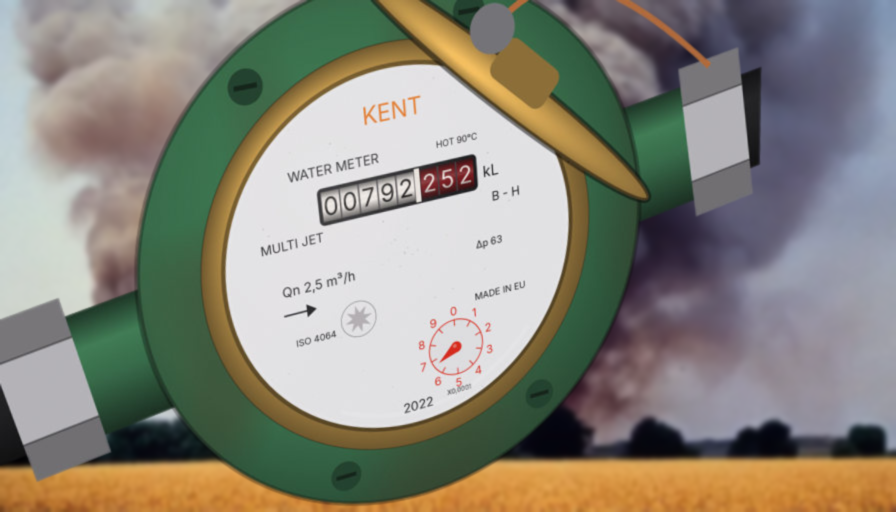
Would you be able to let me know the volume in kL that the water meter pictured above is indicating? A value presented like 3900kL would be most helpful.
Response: 792.2526kL
